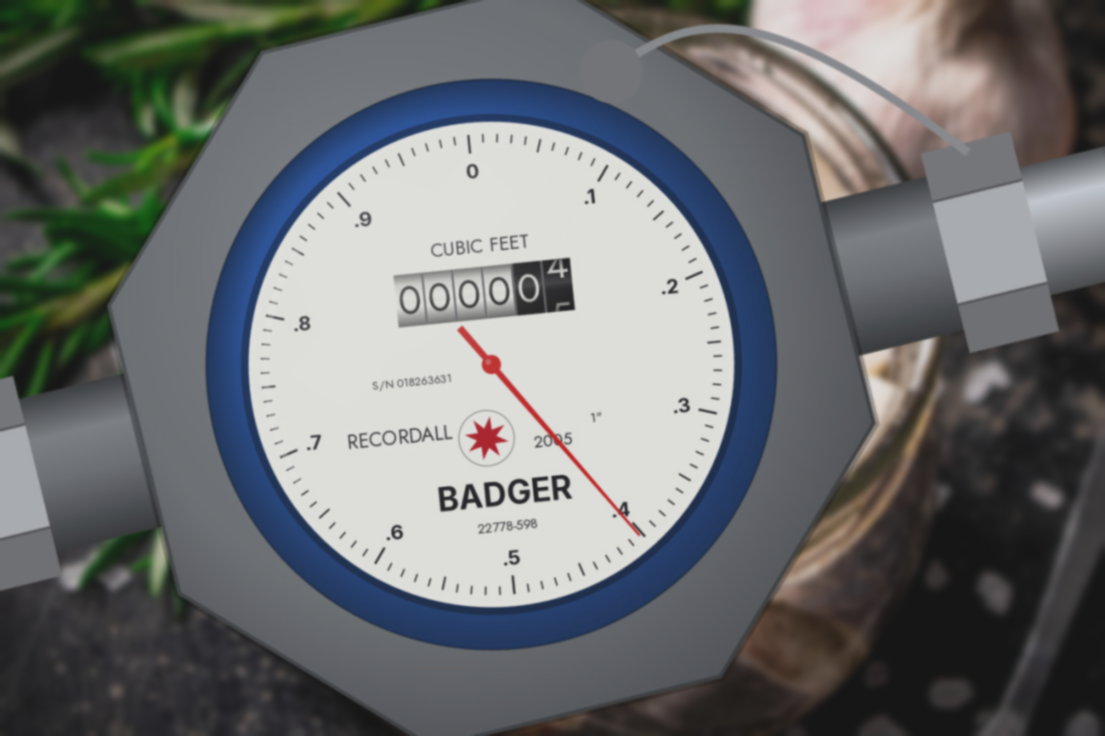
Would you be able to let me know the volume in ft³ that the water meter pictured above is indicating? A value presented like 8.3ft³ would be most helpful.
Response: 4.40ft³
